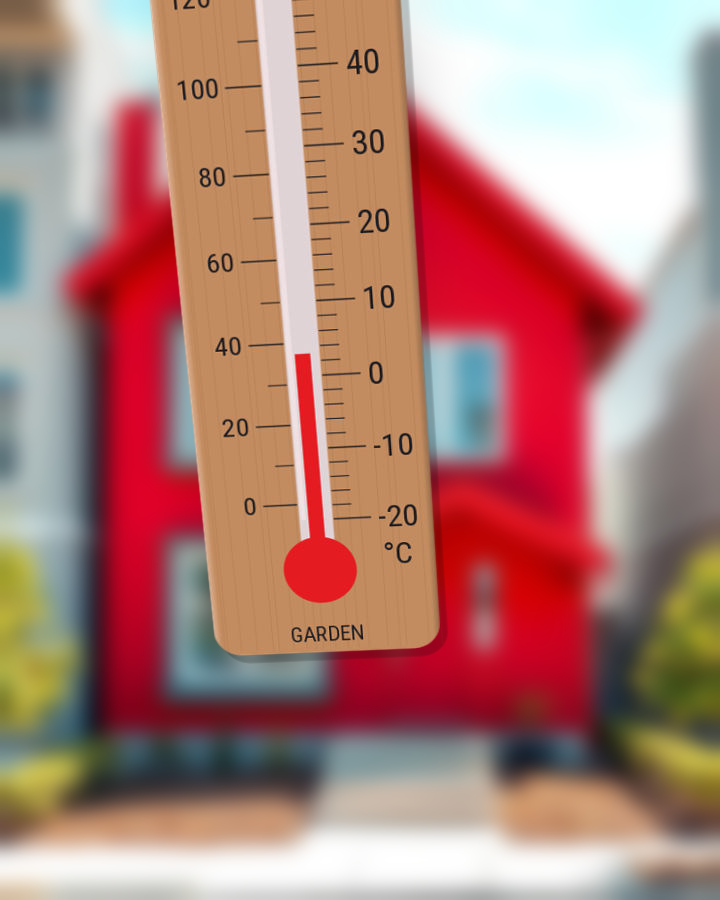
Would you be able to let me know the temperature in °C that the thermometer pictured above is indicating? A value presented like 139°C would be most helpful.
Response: 3°C
